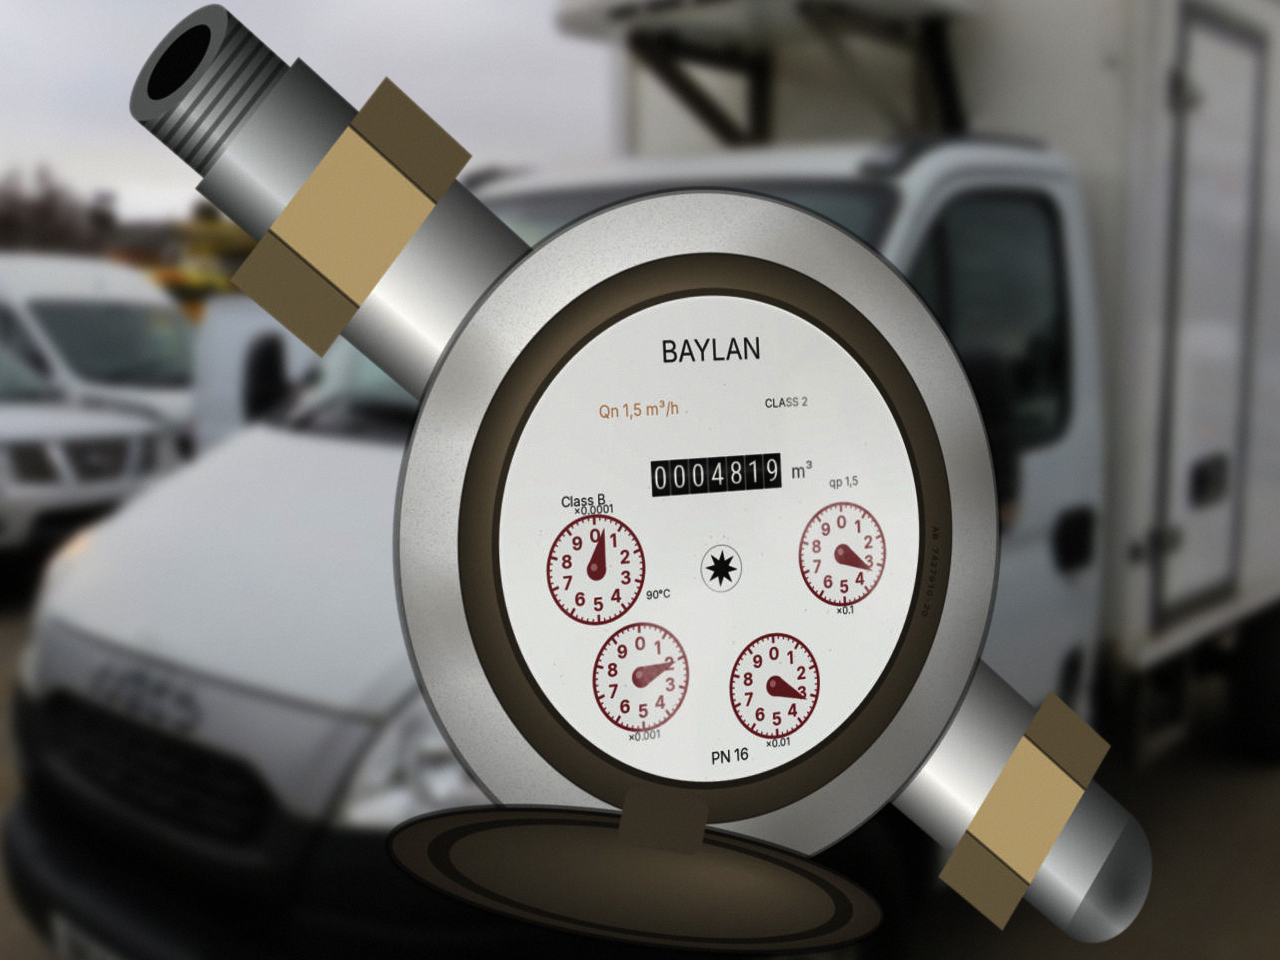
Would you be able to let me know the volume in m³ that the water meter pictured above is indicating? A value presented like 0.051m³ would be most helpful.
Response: 4819.3320m³
